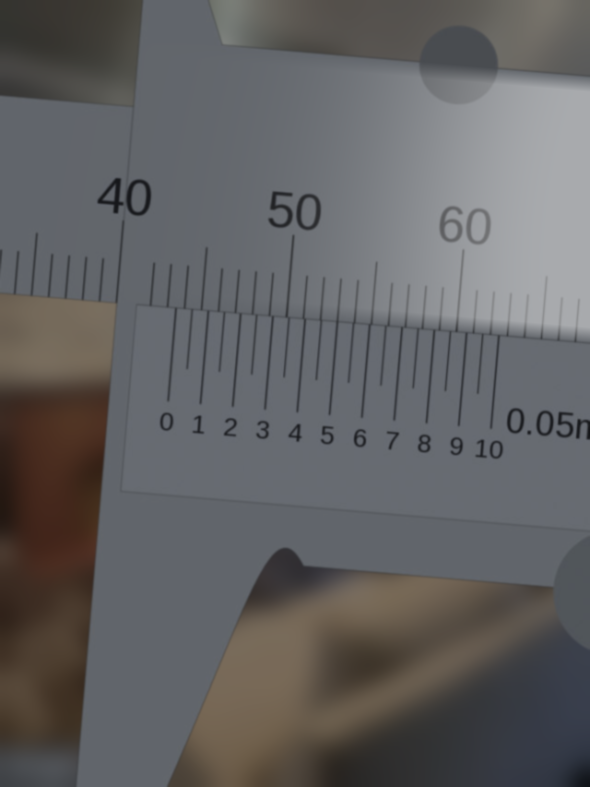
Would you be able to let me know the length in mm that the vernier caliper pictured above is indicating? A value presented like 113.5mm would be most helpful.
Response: 43.5mm
